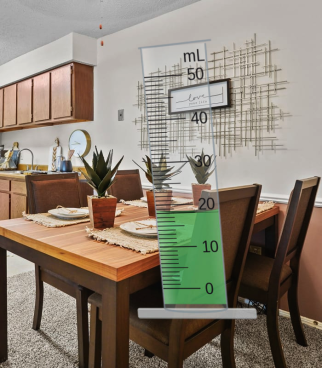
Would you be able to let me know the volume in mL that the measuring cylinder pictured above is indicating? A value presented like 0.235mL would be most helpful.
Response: 18mL
